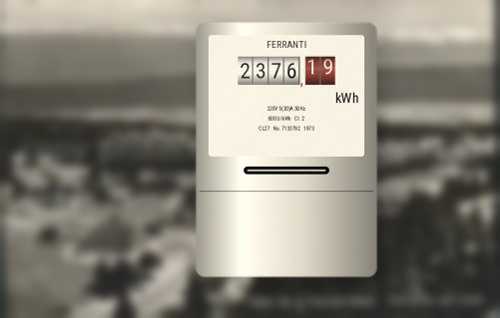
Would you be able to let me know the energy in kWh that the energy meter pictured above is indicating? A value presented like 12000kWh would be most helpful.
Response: 2376.19kWh
